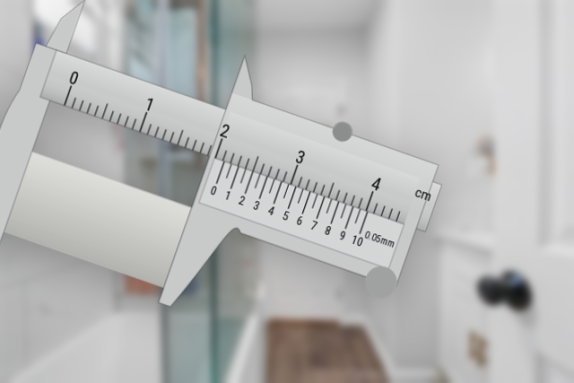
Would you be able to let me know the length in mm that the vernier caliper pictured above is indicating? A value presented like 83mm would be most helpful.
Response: 21.2mm
